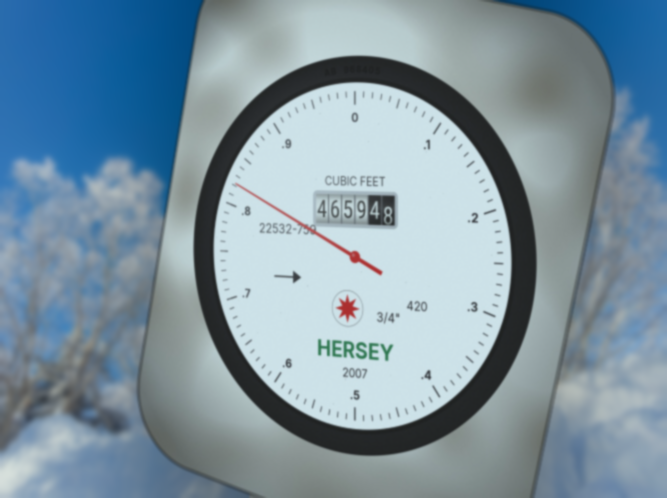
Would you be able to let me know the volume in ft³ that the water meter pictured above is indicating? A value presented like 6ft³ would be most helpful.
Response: 465947.82ft³
